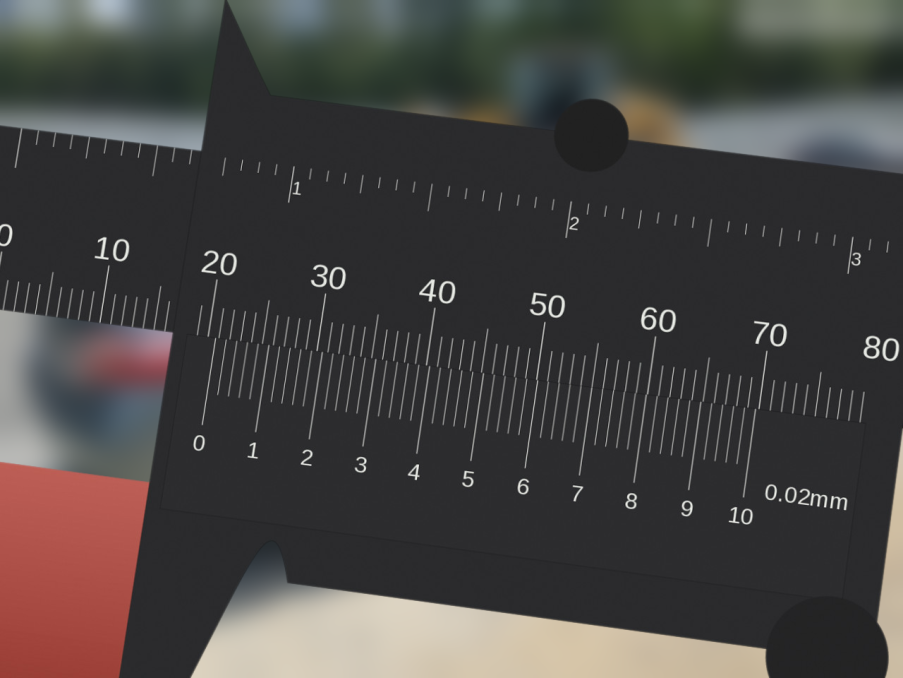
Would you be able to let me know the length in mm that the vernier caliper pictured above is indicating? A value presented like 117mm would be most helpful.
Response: 20.7mm
